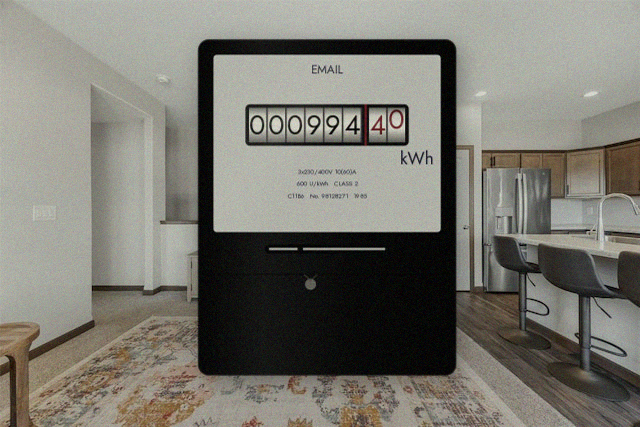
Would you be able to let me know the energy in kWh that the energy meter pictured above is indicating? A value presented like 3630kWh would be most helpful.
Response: 994.40kWh
